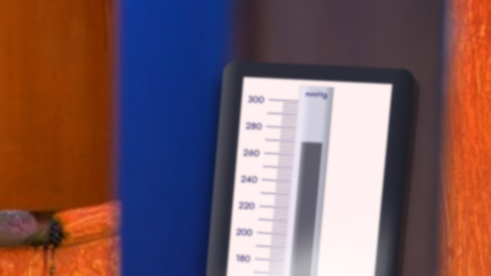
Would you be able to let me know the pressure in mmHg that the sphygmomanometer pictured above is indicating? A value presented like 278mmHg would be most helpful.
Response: 270mmHg
